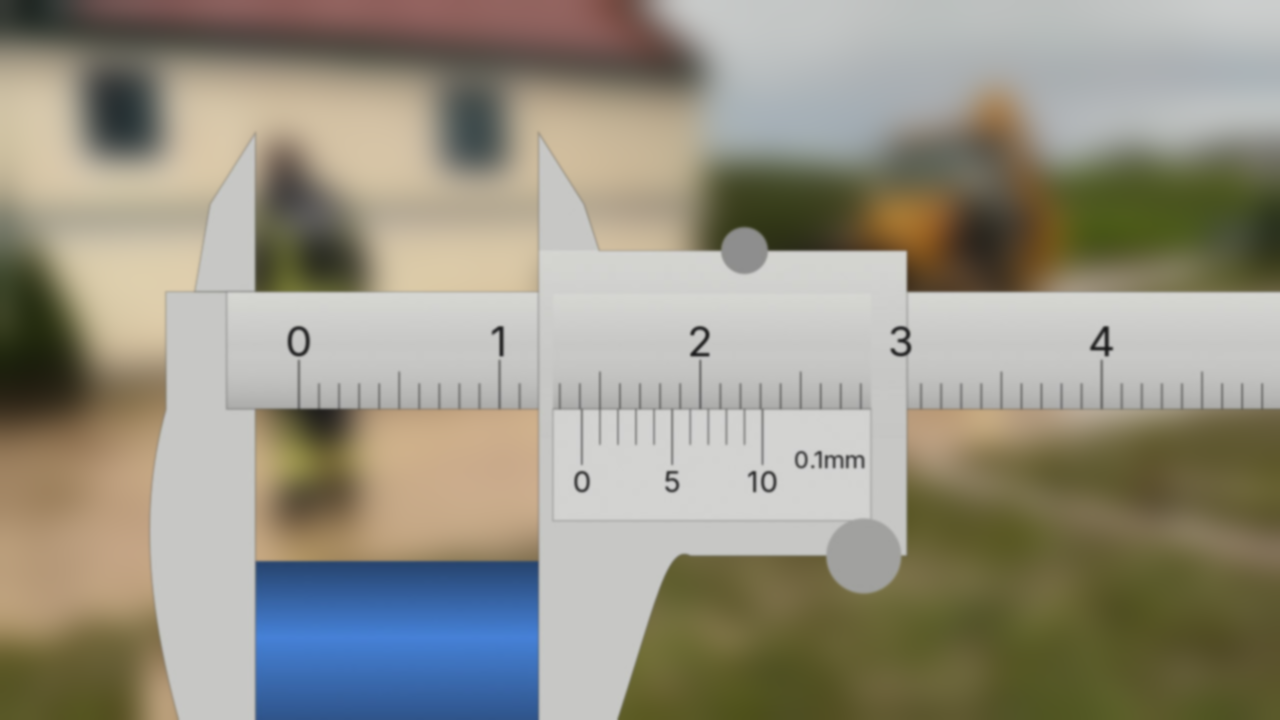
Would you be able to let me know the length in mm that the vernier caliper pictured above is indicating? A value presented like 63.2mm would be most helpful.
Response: 14.1mm
